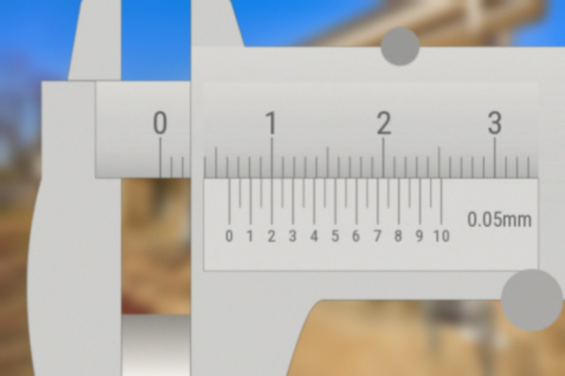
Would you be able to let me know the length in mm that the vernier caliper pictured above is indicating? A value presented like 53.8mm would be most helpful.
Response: 6.2mm
